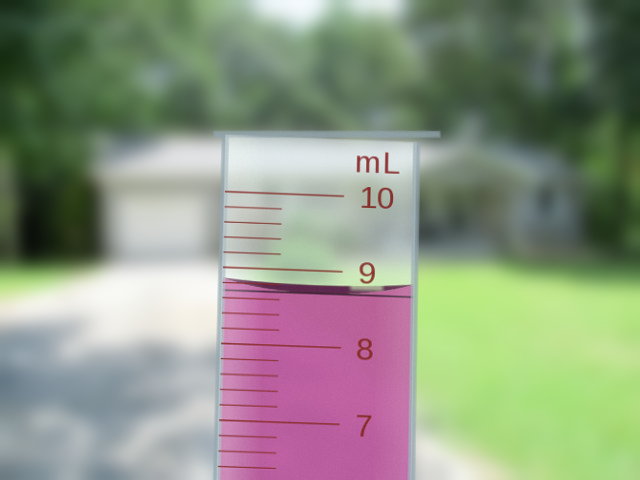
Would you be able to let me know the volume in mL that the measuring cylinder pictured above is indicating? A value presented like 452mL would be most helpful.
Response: 8.7mL
